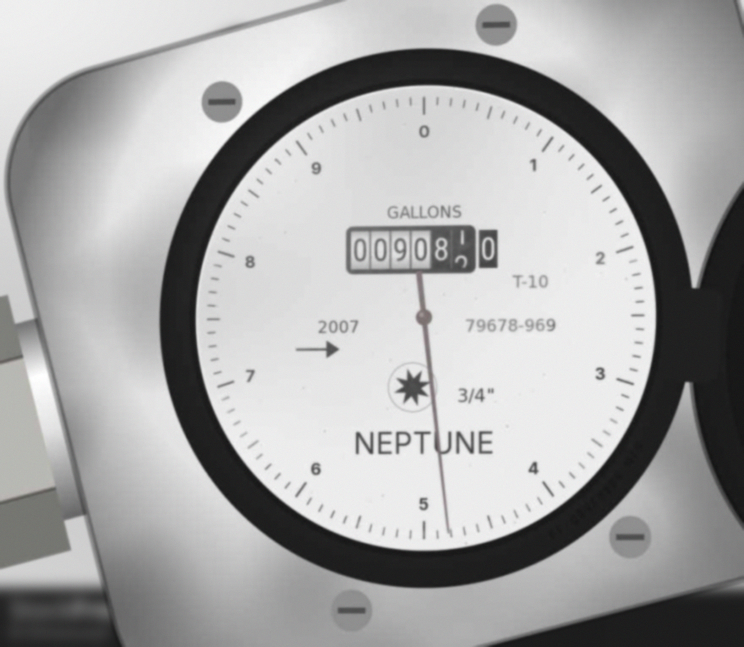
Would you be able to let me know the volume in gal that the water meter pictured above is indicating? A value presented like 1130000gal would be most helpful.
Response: 90814.8gal
